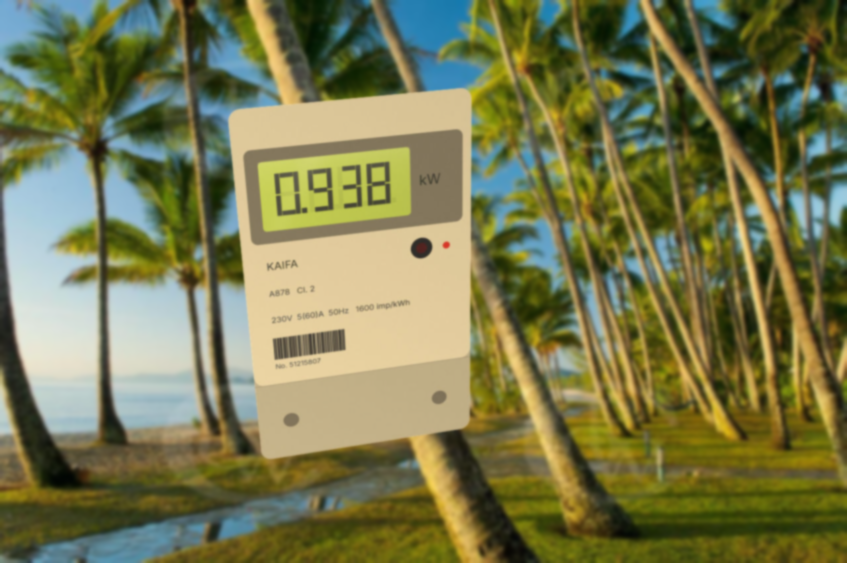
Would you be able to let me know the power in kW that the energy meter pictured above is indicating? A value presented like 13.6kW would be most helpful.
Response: 0.938kW
